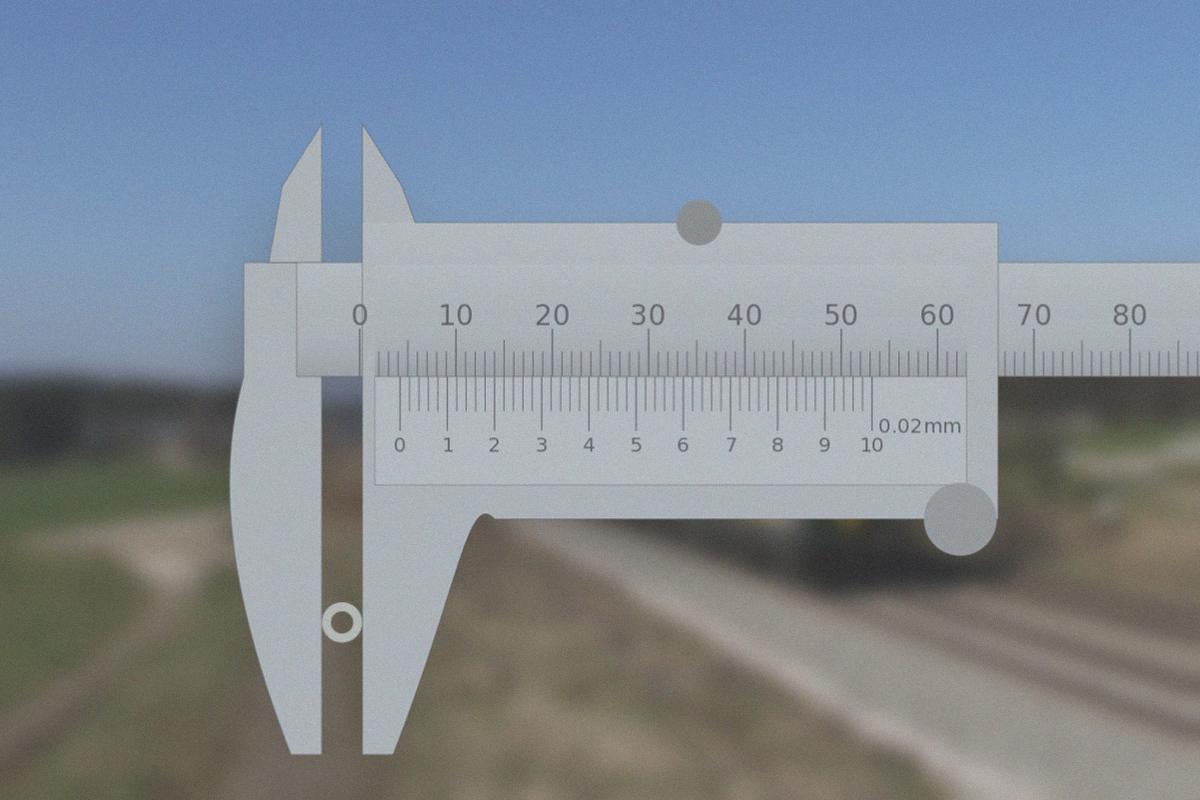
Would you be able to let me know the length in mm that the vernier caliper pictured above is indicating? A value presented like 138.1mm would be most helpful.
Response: 4.2mm
